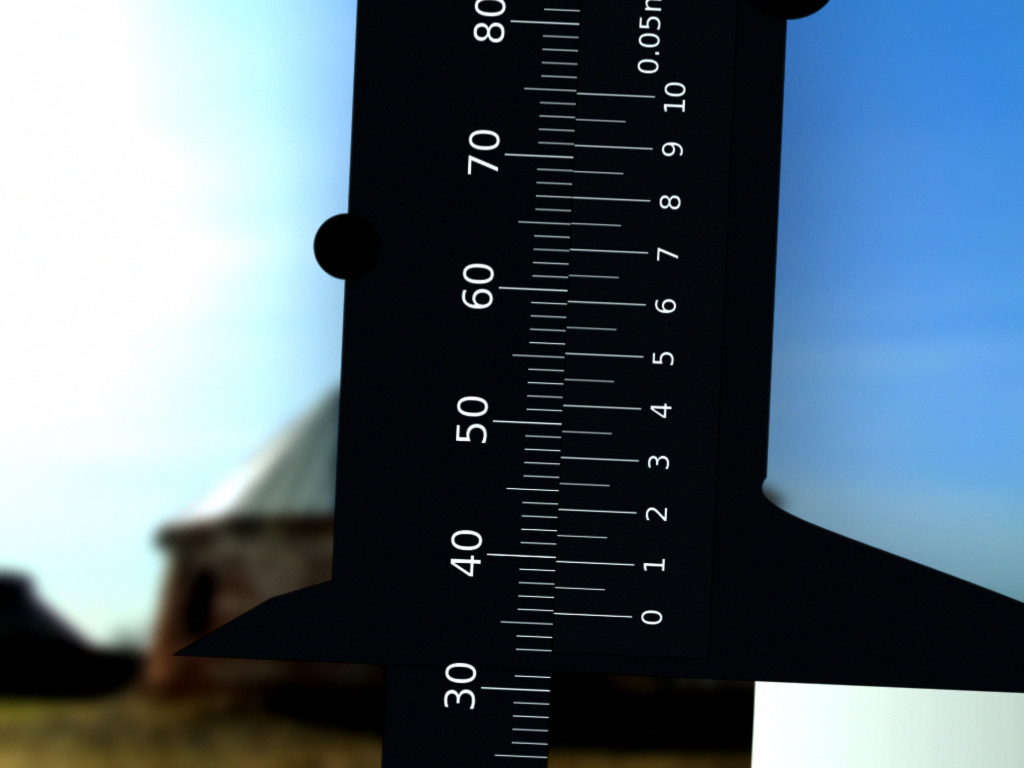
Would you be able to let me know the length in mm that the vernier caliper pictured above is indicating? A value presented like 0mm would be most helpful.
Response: 35.8mm
